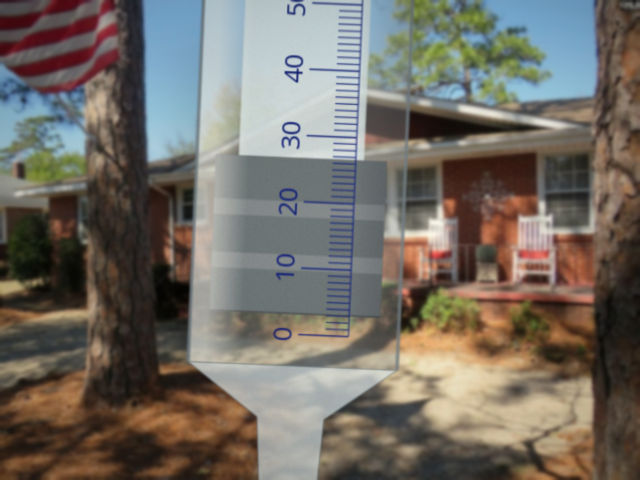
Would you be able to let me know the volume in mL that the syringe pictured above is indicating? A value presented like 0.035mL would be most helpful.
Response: 3mL
